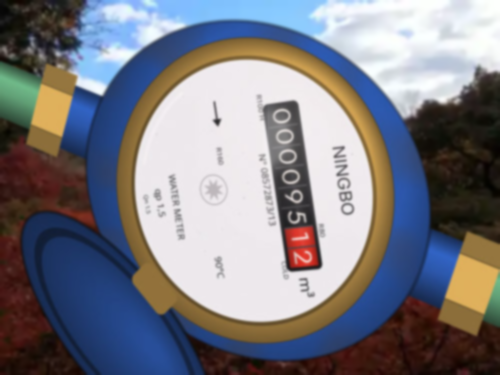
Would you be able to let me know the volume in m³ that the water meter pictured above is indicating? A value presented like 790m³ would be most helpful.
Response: 95.12m³
